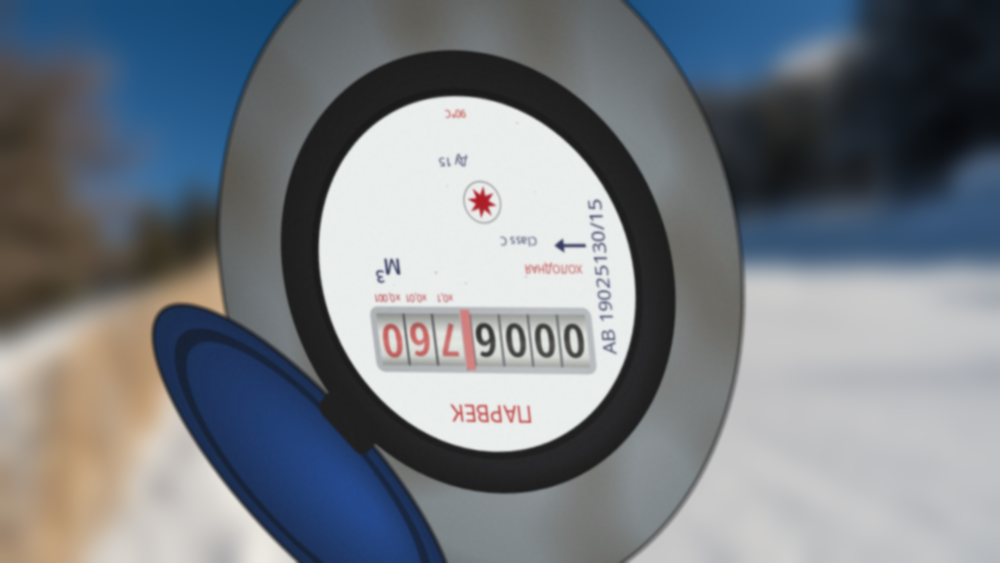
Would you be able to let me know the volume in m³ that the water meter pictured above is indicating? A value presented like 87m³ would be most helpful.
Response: 6.760m³
